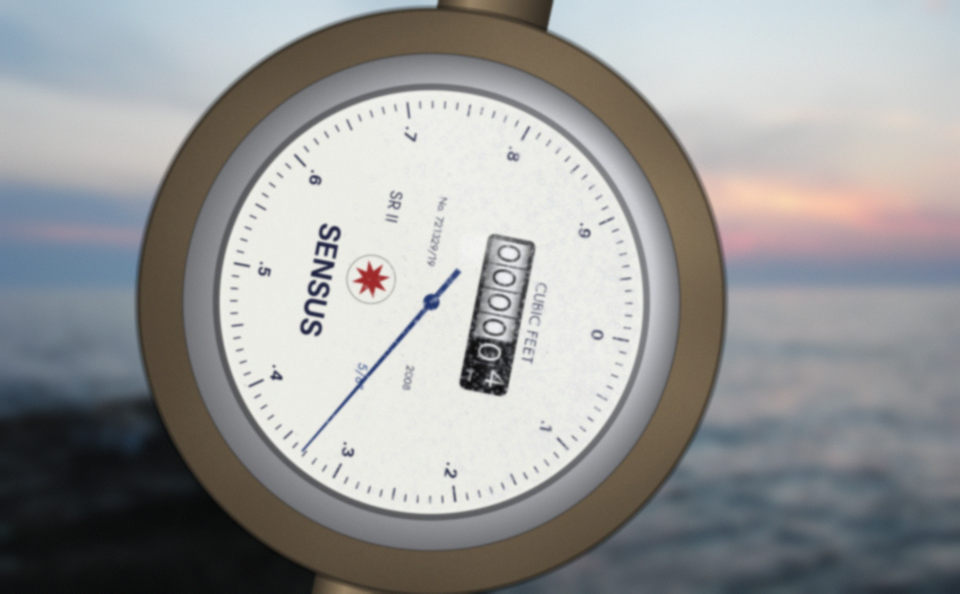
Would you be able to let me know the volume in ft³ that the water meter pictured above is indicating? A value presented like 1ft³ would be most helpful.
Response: 4.33ft³
